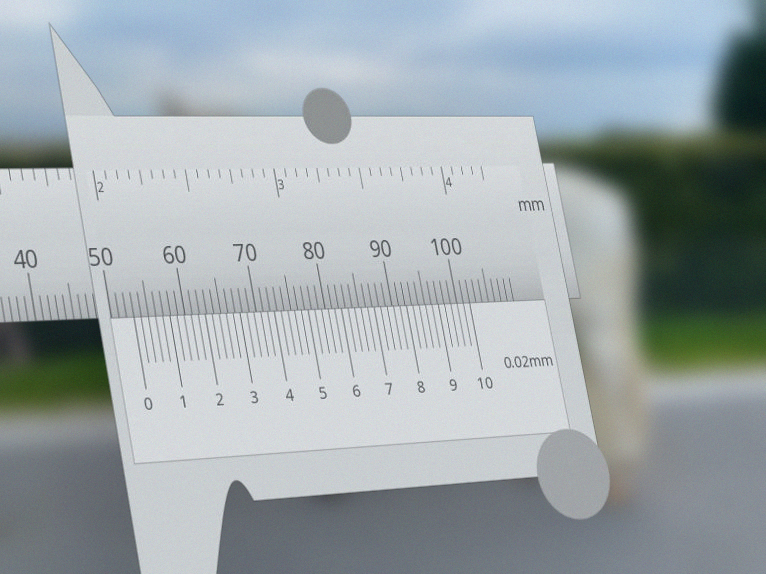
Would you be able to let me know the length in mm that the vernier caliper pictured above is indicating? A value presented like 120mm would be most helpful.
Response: 53.0mm
